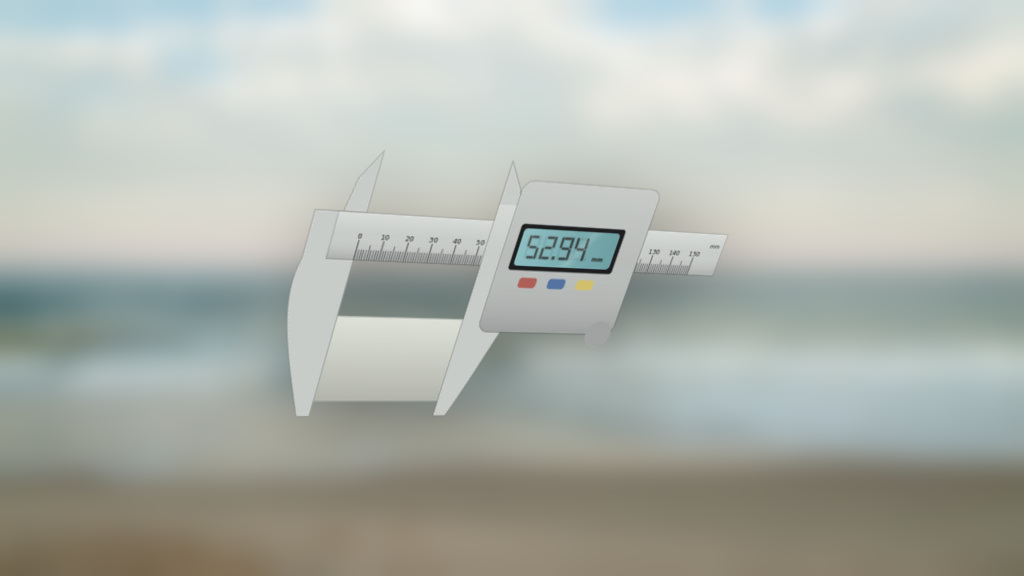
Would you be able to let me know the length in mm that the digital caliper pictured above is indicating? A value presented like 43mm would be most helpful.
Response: 52.94mm
